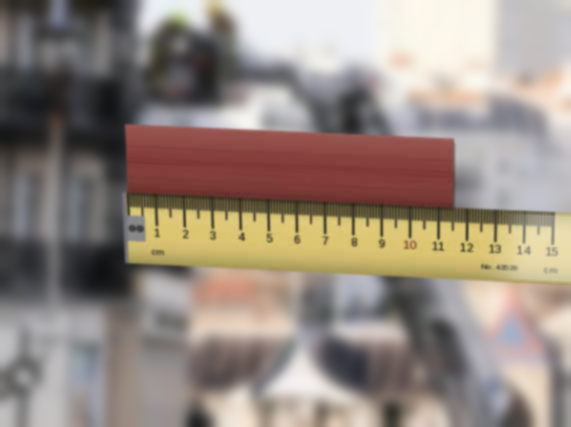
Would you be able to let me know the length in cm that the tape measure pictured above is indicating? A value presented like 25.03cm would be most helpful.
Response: 11.5cm
